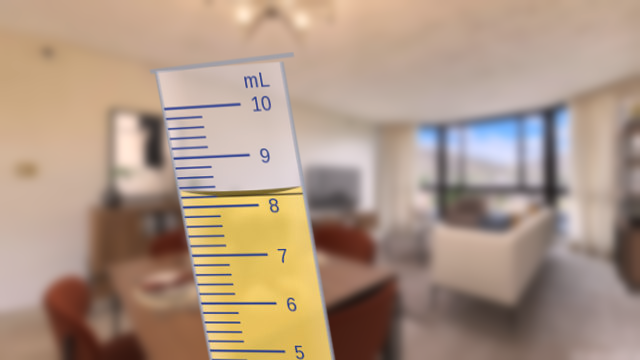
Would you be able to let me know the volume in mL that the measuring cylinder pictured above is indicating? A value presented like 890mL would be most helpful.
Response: 8.2mL
